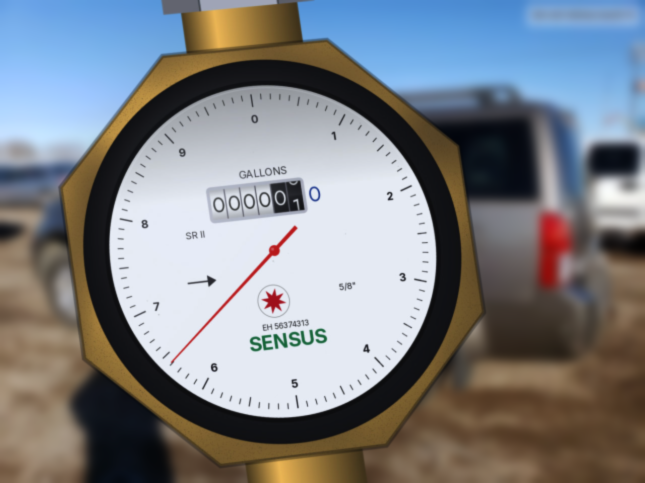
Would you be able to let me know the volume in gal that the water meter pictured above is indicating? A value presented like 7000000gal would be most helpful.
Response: 6.4gal
